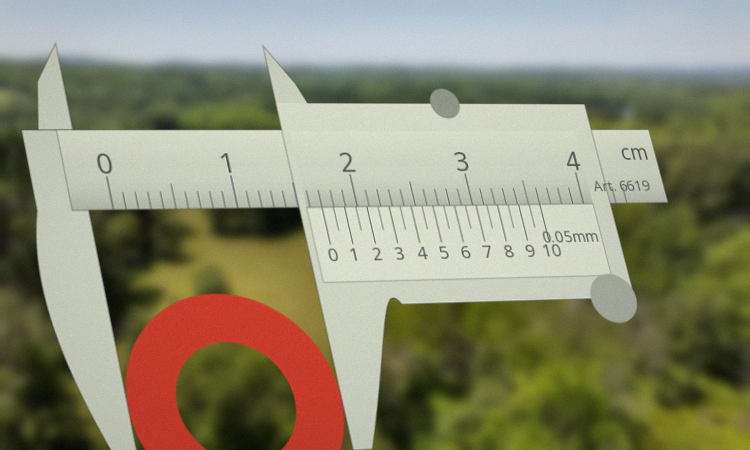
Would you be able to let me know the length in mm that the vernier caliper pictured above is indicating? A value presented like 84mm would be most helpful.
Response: 17.0mm
